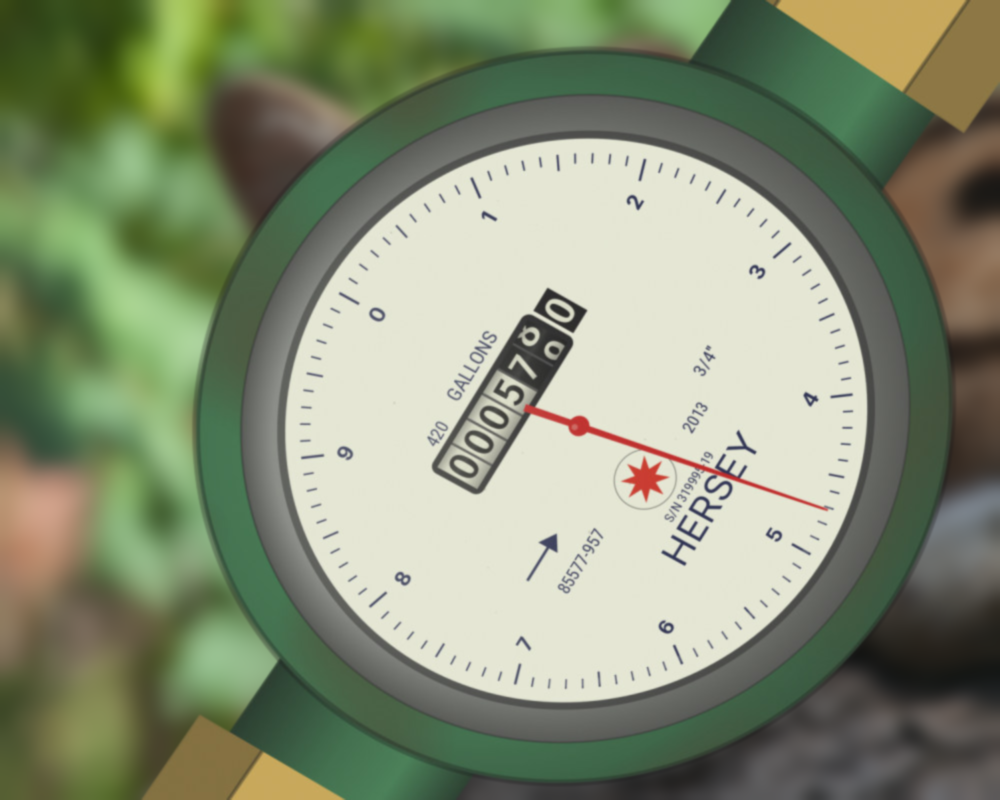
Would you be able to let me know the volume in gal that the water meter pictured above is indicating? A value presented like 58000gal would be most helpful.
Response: 5784.7gal
